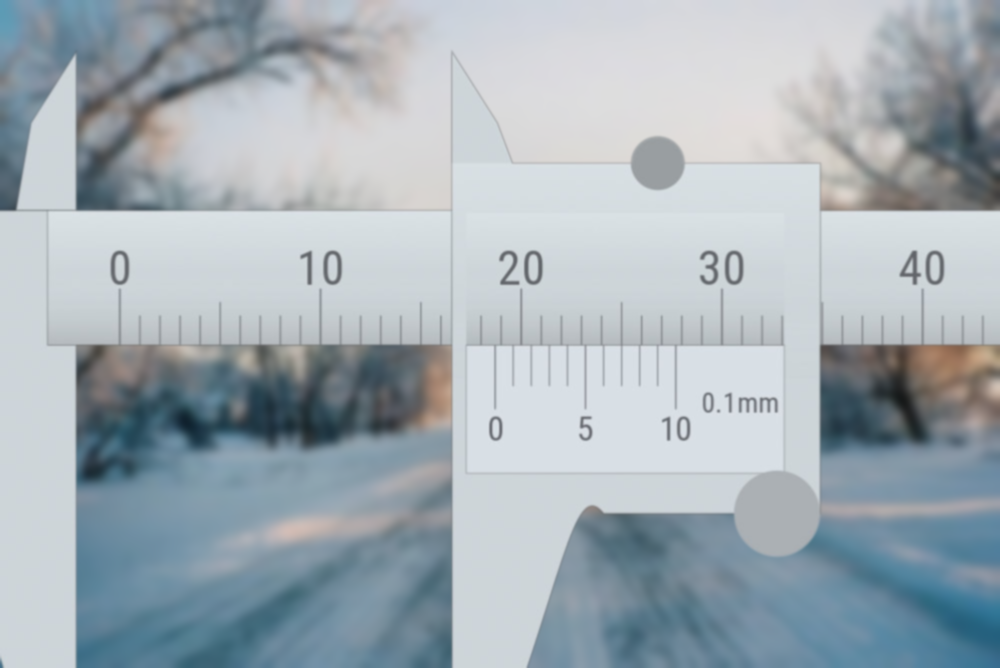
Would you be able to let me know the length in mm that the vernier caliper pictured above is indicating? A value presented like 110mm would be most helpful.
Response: 18.7mm
